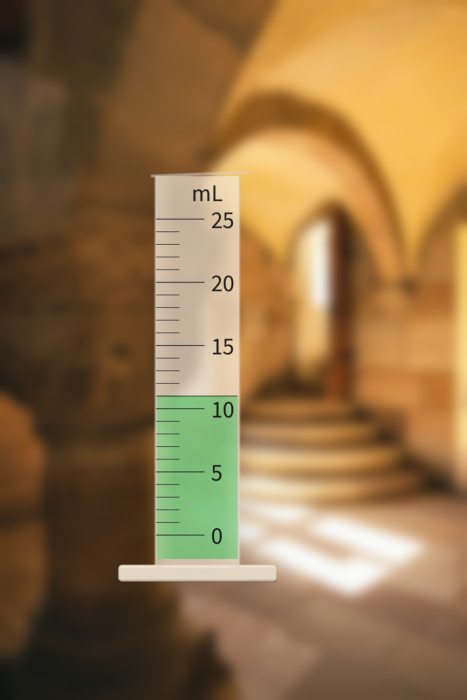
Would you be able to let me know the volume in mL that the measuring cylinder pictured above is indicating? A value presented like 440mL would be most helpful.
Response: 11mL
